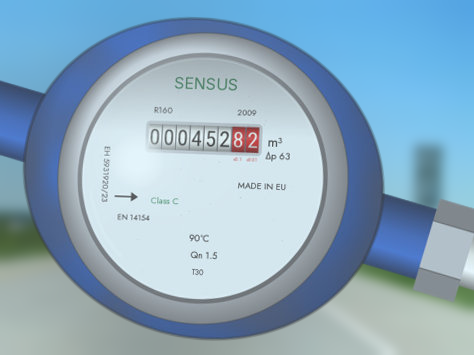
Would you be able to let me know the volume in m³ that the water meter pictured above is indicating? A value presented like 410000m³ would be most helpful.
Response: 452.82m³
